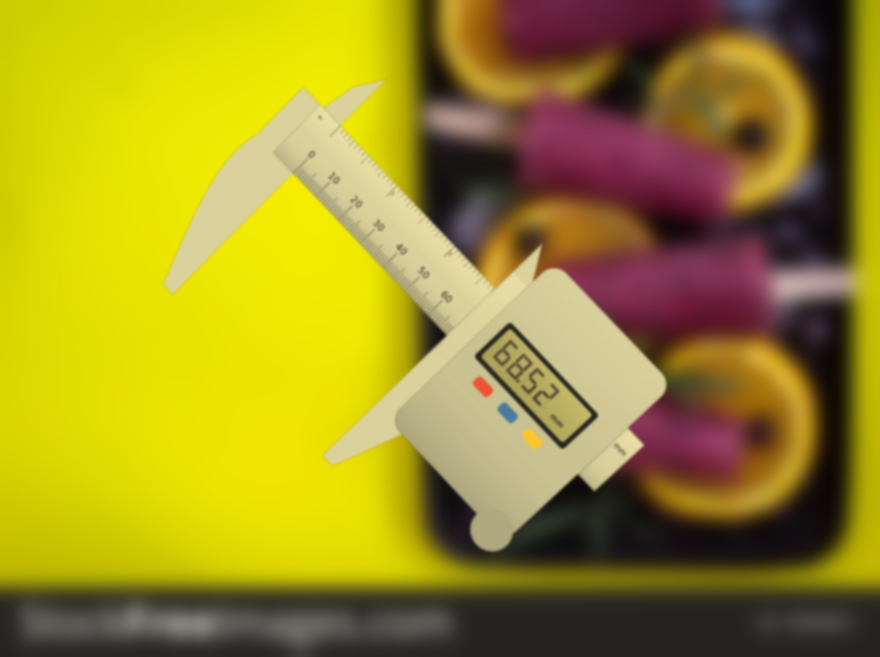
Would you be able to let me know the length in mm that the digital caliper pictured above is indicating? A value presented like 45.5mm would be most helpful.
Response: 68.52mm
